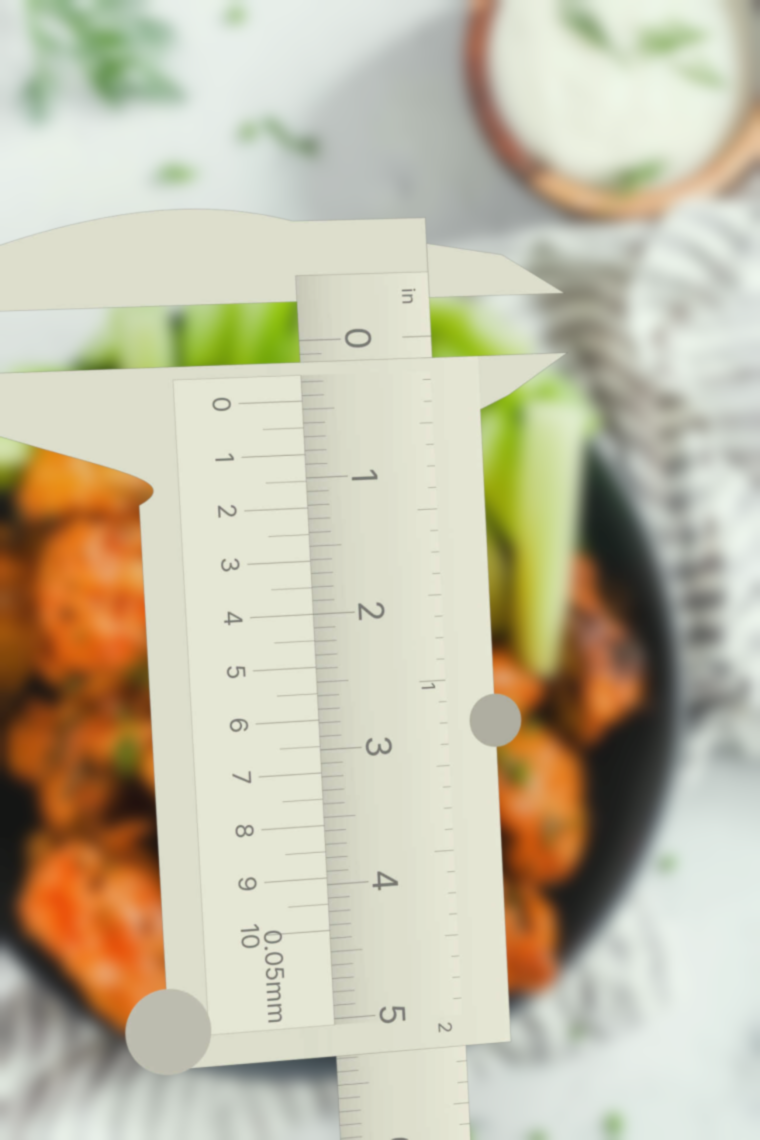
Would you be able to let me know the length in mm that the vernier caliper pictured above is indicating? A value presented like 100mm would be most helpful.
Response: 4.4mm
